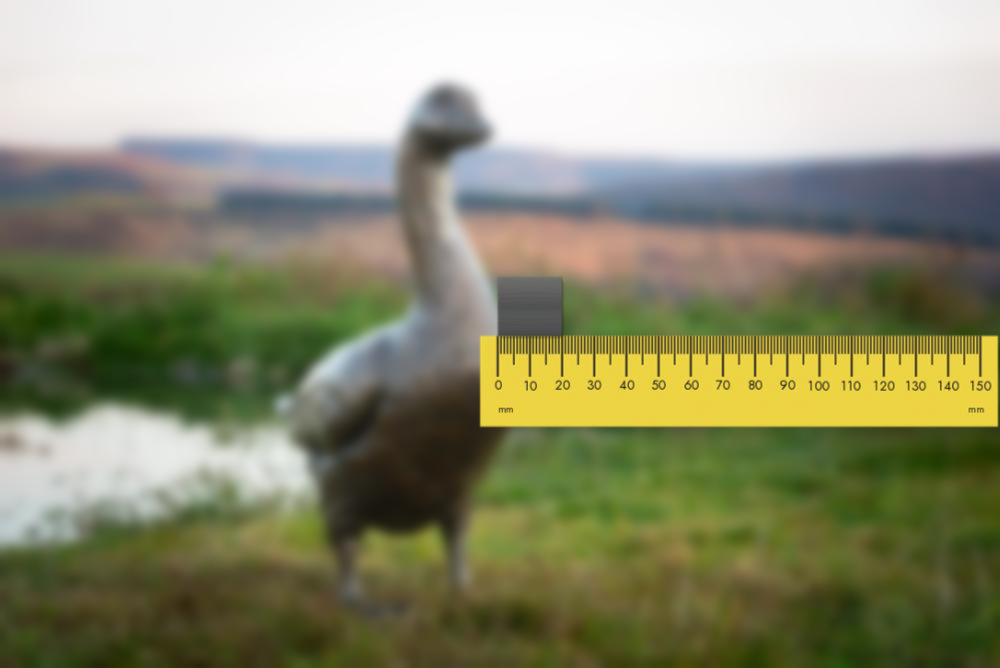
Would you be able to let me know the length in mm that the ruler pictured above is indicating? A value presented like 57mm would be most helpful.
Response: 20mm
